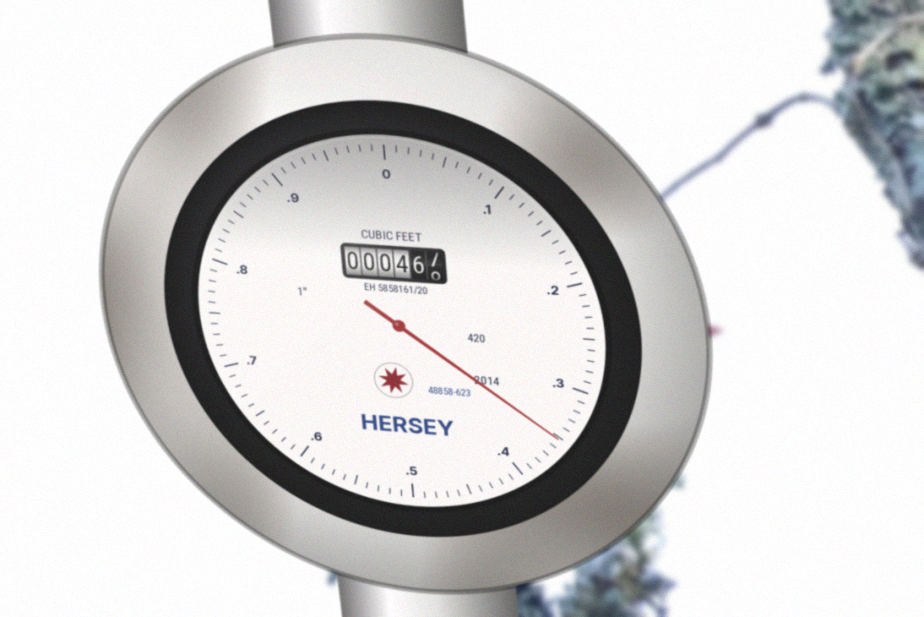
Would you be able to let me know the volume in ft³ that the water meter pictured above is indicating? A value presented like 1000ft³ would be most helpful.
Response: 467.35ft³
